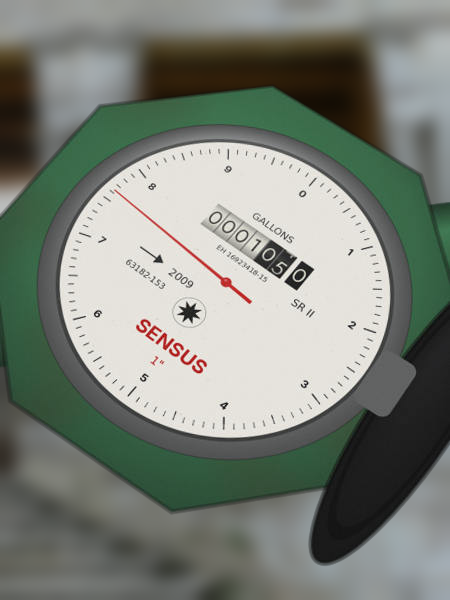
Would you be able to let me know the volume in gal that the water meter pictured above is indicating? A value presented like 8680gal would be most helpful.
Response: 1047.6gal
